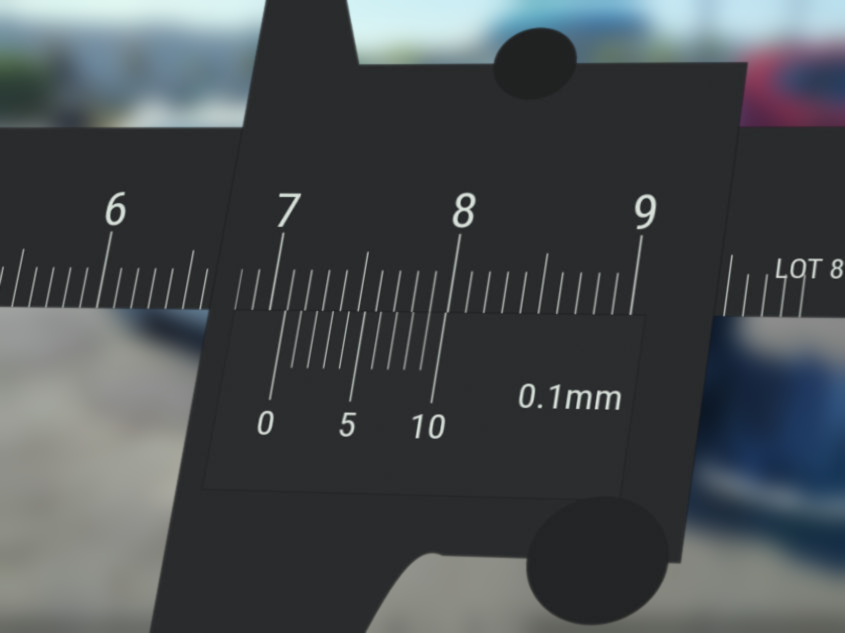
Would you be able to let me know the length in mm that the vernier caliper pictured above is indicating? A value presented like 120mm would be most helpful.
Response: 70.9mm
